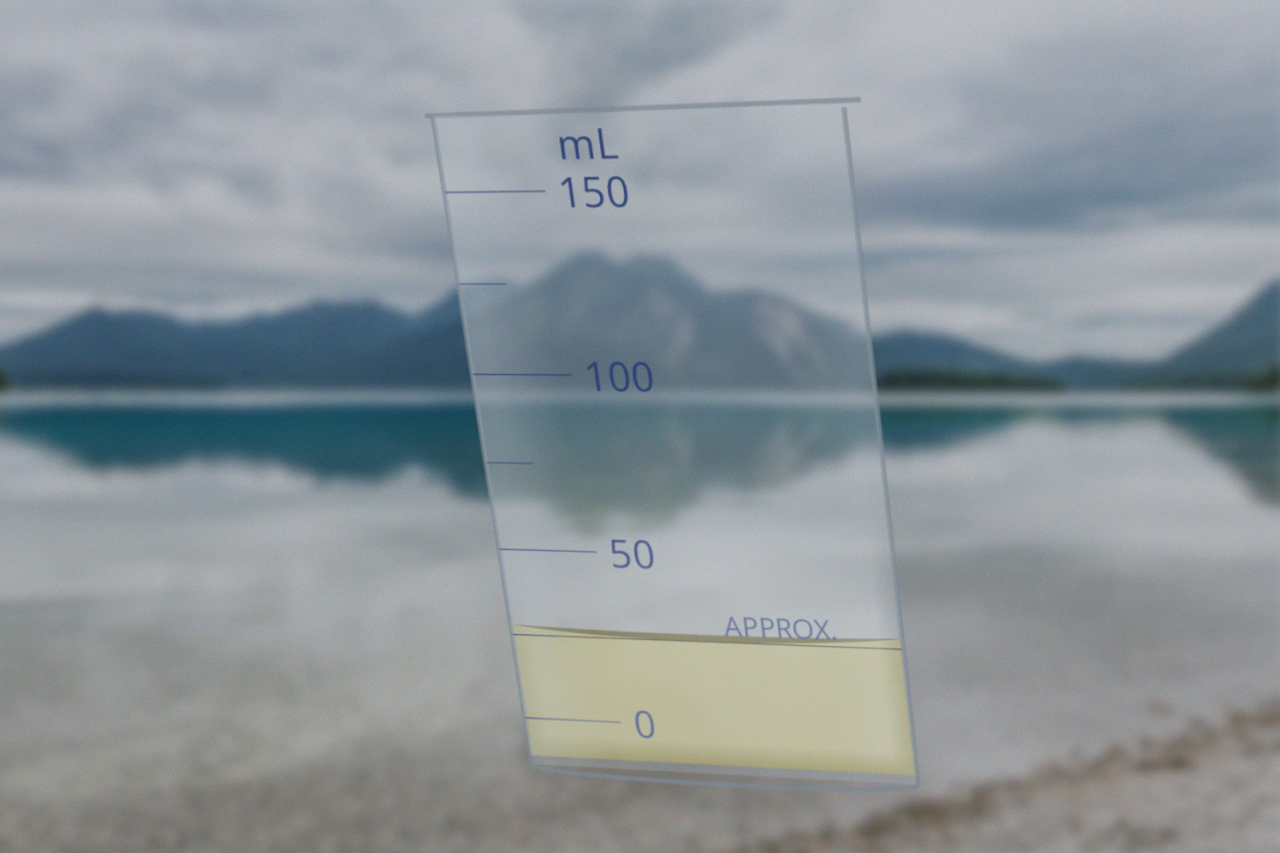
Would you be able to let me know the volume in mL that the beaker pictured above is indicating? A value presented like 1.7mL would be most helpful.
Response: 25mL
